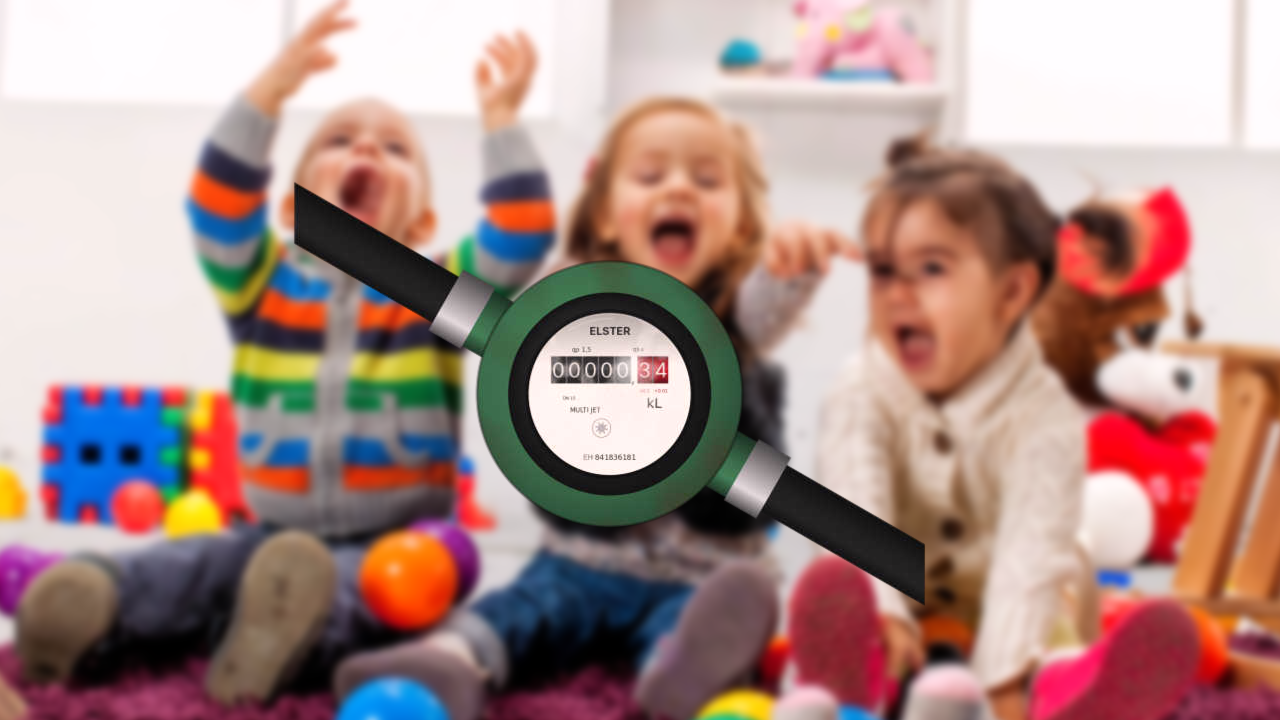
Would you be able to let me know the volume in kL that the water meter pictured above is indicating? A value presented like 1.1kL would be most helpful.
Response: 0.34kL
